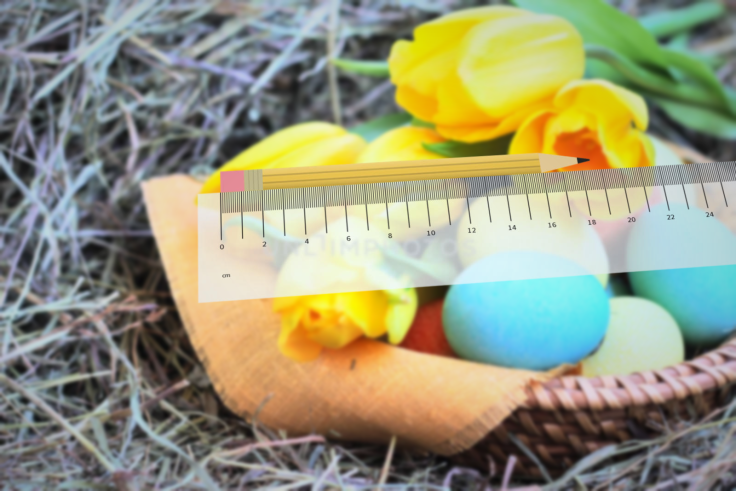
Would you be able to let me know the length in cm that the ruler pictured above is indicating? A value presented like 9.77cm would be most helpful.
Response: 18.5cm
